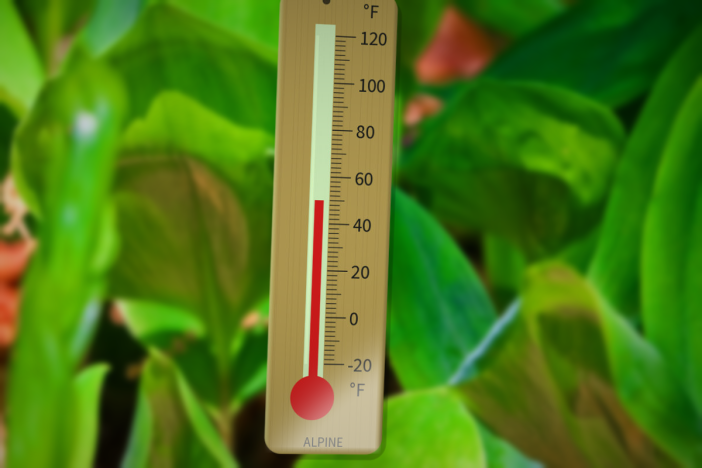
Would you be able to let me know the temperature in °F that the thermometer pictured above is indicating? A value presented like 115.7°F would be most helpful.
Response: 50°F
